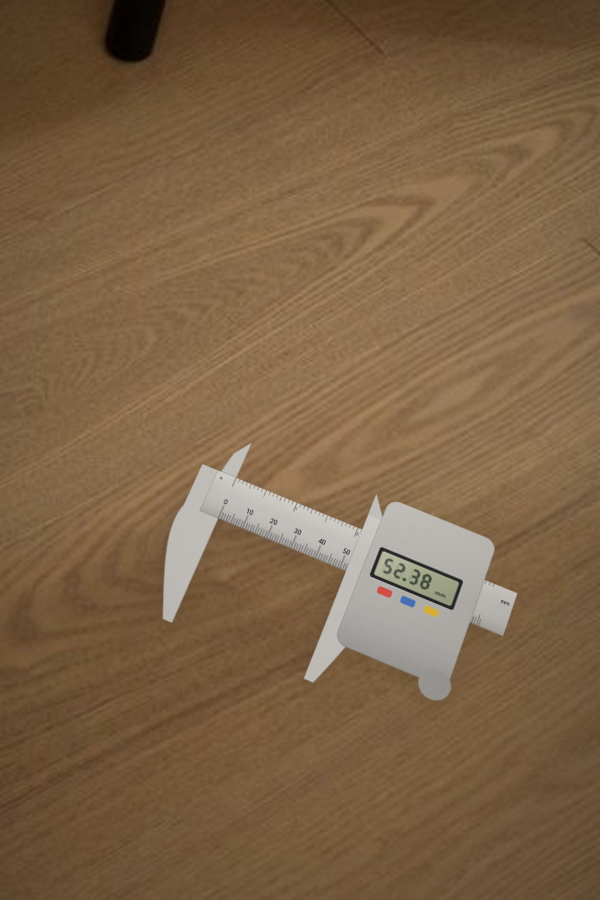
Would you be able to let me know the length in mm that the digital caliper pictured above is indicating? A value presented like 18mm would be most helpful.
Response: 52.38mm
